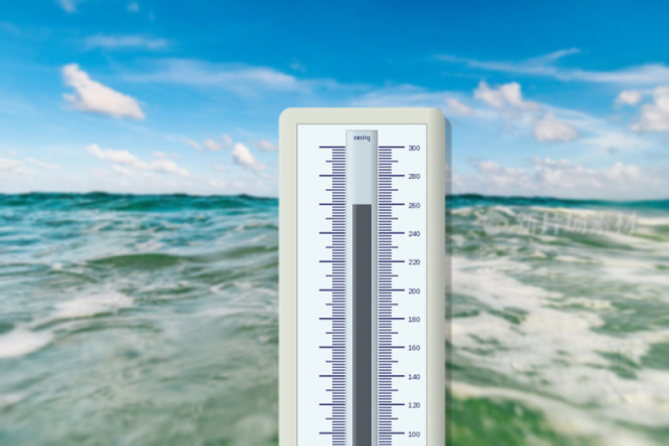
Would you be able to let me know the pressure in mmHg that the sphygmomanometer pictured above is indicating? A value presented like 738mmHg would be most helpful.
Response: 260mmHg
